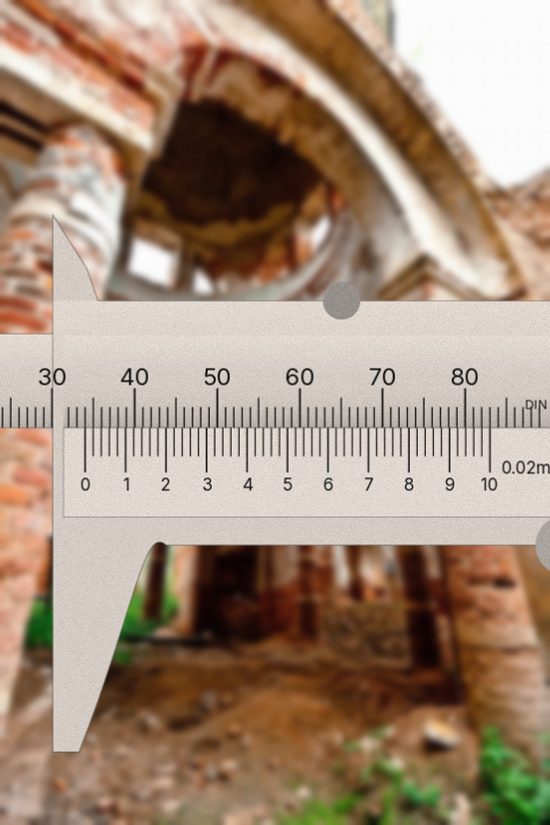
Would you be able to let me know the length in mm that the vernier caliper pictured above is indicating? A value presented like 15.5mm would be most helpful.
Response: 34.0mm
